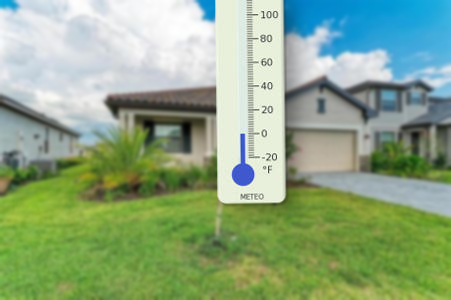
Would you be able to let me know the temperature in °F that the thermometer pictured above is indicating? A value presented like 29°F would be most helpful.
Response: 0°F
